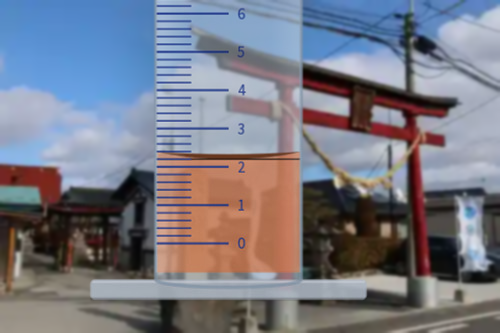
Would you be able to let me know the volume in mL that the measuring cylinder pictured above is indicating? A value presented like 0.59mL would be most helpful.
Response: 2.2mL
